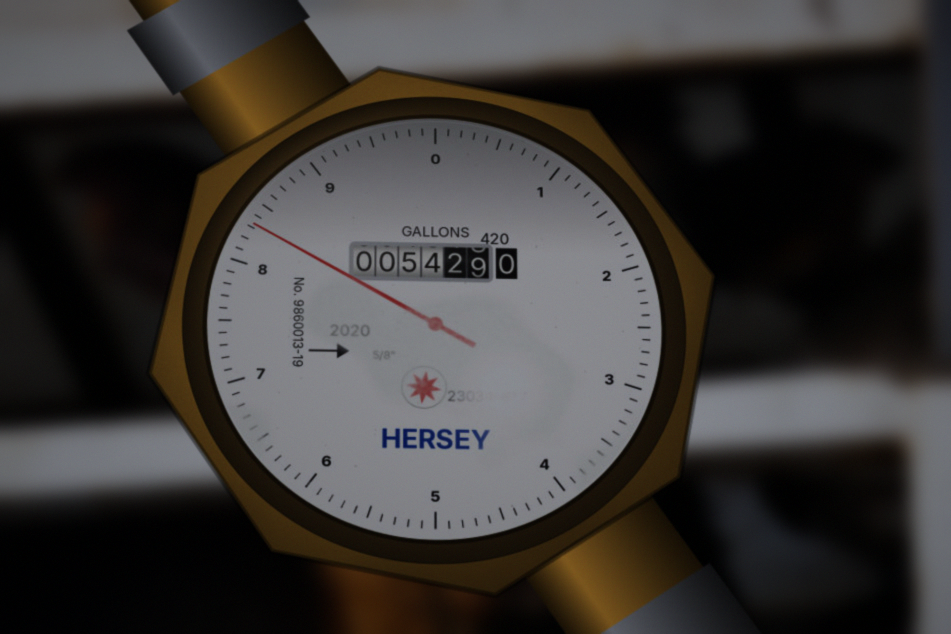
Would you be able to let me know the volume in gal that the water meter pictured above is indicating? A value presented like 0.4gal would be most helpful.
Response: 54288.3gal
